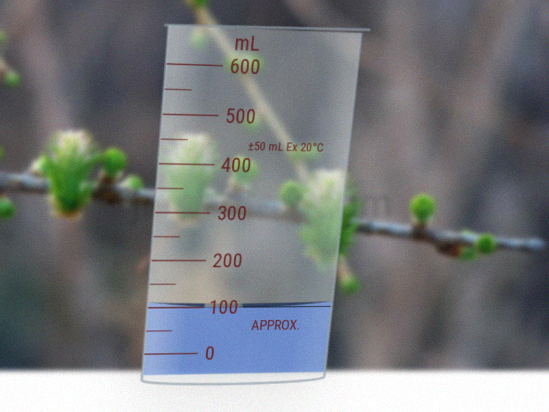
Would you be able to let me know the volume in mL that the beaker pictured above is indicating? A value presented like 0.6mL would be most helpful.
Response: 100mL
